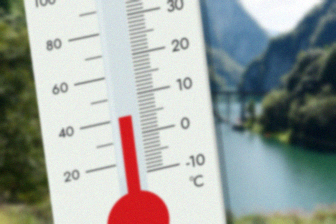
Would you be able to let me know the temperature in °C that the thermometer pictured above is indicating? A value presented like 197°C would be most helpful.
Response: 5°C
